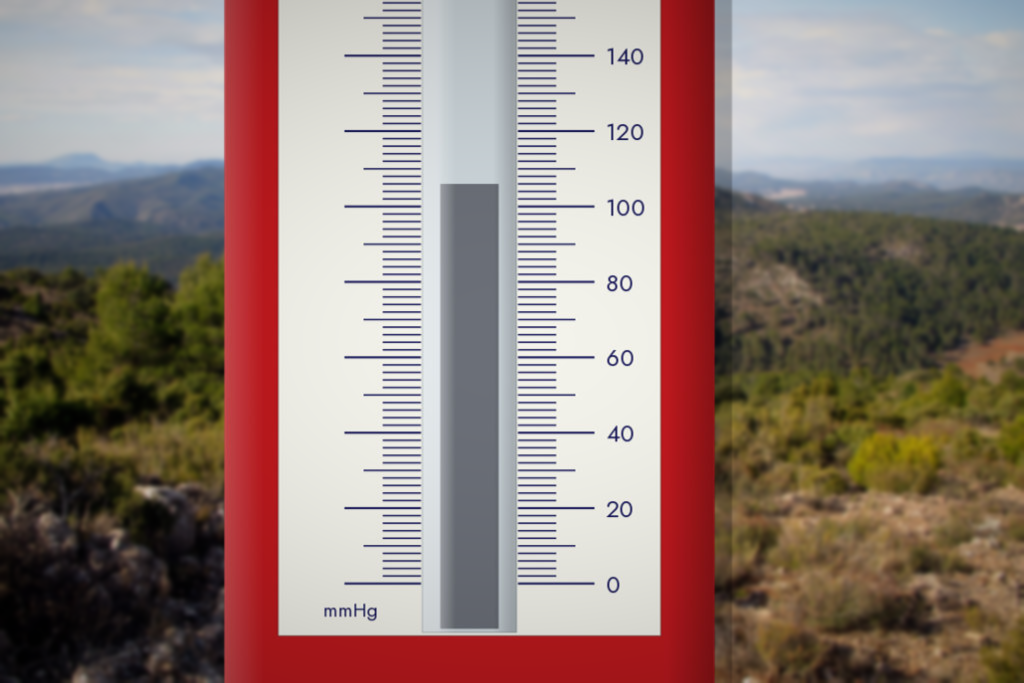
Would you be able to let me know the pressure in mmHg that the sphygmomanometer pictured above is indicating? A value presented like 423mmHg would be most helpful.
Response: 106mmHg
